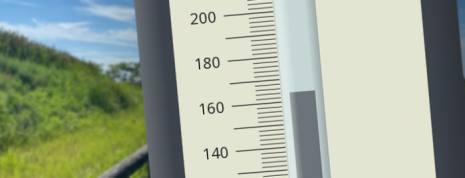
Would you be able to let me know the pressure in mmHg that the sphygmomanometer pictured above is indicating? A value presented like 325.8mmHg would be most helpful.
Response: 164mmHg
